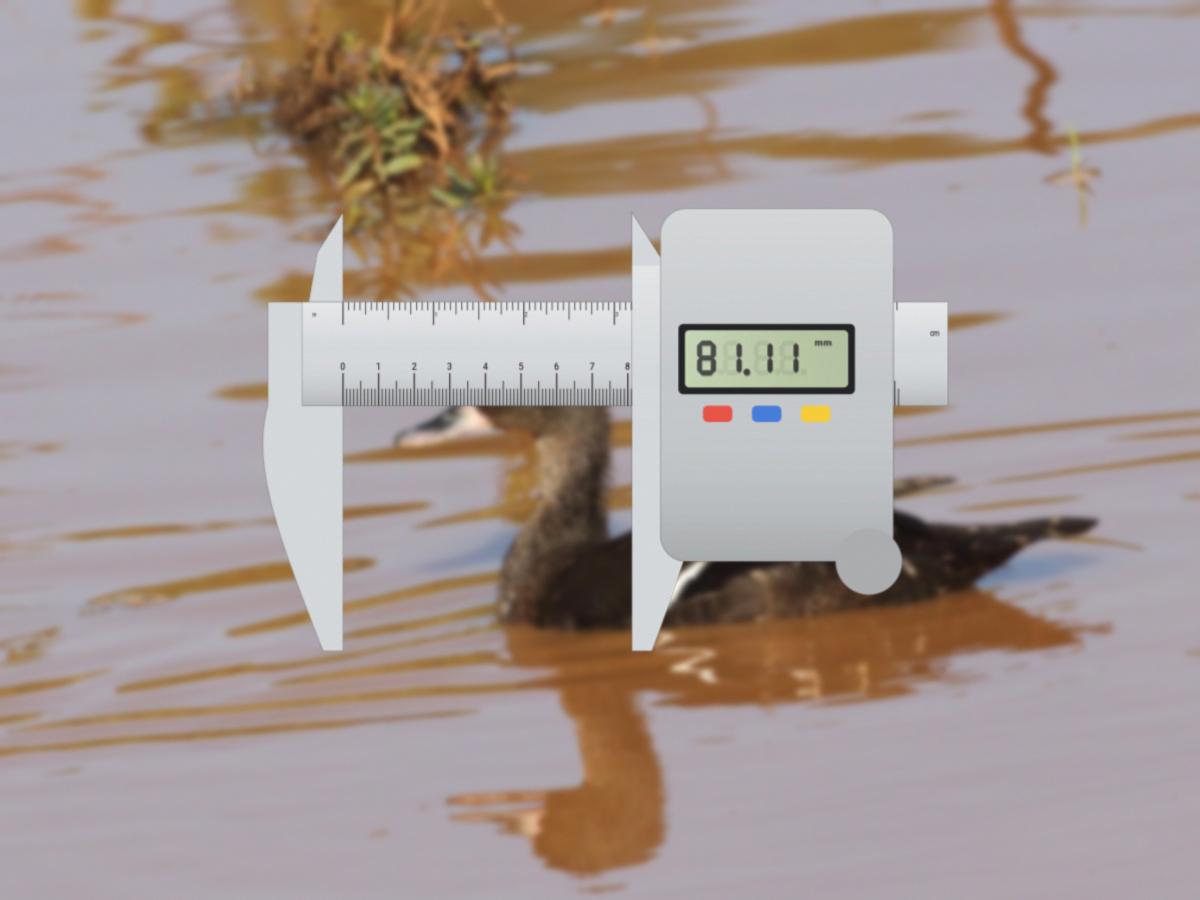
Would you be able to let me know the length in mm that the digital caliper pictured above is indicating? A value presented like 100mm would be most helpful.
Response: 81.11mm
